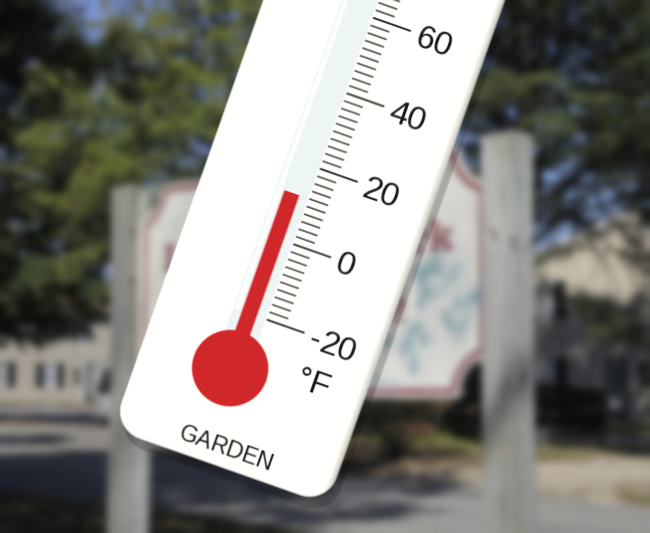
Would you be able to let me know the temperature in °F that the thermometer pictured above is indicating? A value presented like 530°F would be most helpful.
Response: 12°F
